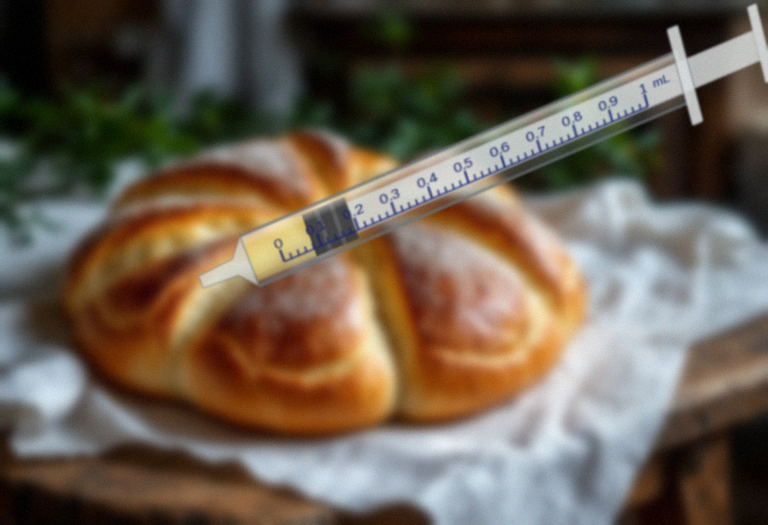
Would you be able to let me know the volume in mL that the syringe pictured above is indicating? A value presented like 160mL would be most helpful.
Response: 0.08mL
